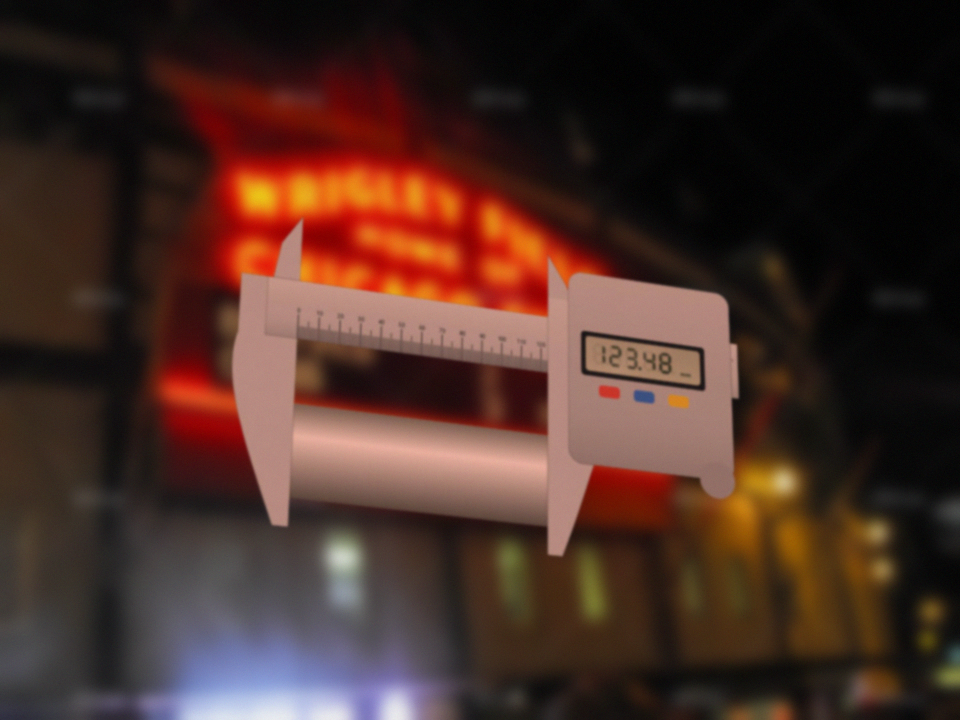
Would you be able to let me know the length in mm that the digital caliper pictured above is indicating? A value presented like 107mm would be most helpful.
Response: 123.48mm
